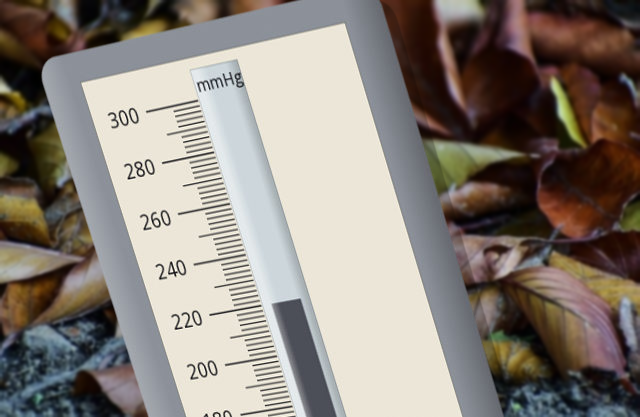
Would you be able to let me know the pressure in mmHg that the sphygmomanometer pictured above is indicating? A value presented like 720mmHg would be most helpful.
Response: 220mmHg
